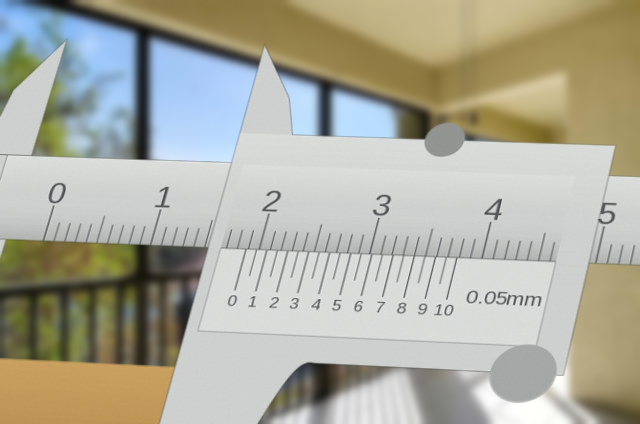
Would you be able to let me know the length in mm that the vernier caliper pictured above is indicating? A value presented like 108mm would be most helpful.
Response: 18.8mm
